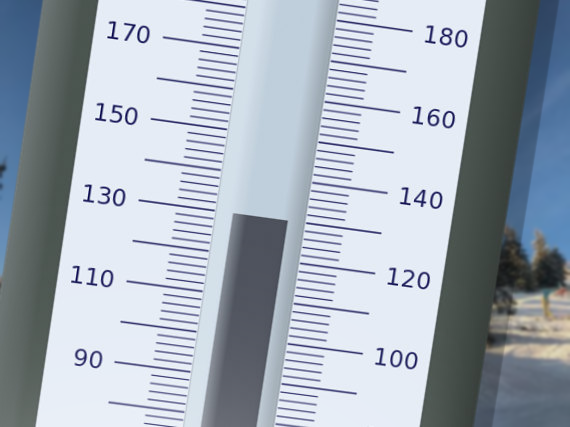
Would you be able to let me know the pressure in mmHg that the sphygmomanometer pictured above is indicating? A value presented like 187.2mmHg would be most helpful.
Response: 130mmHg
